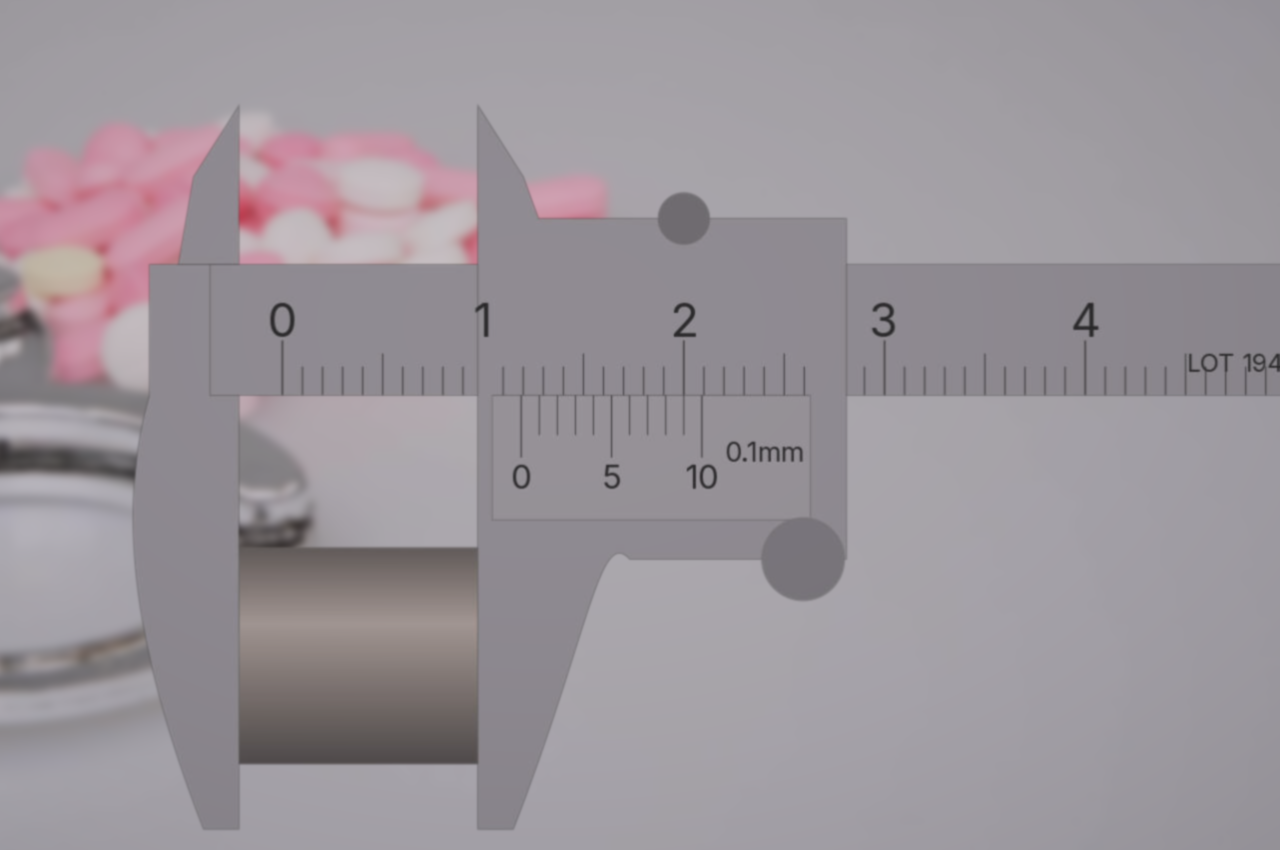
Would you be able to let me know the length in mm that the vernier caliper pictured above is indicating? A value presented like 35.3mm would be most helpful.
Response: 11.9mm
